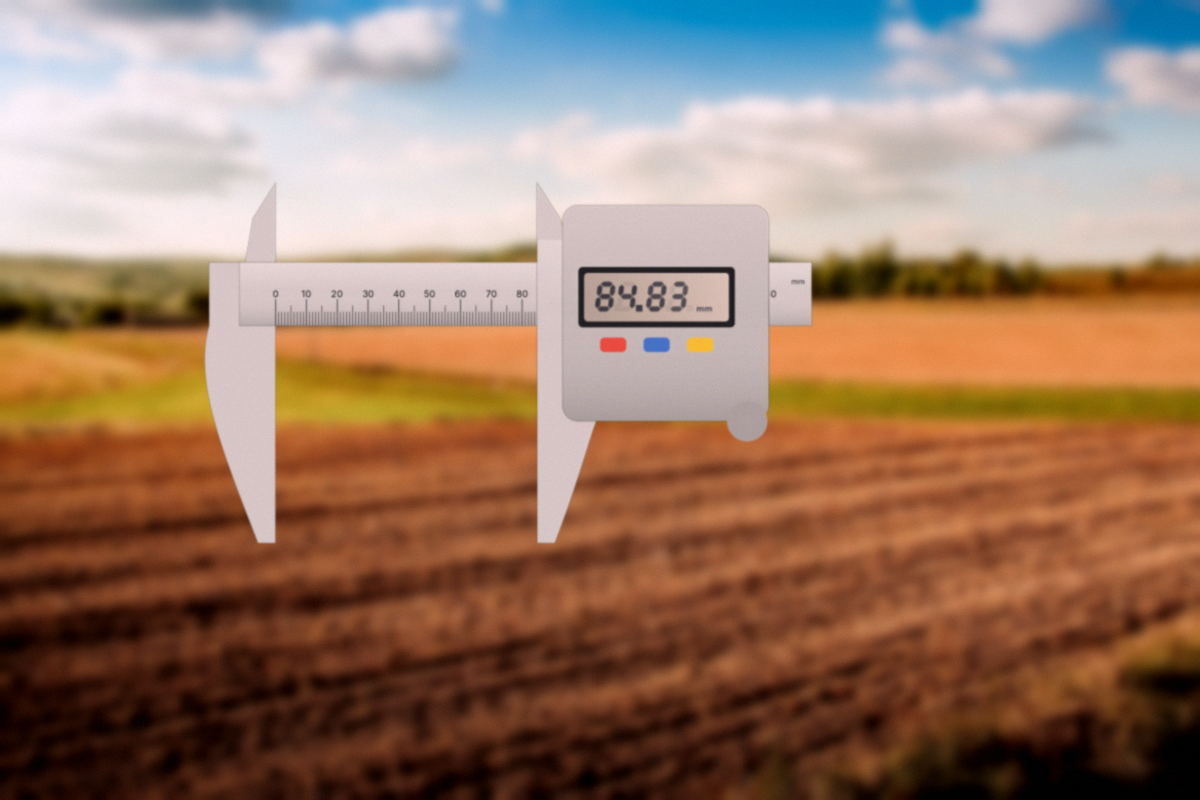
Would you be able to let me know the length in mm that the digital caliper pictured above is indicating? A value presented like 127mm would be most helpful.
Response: 84.83mm
